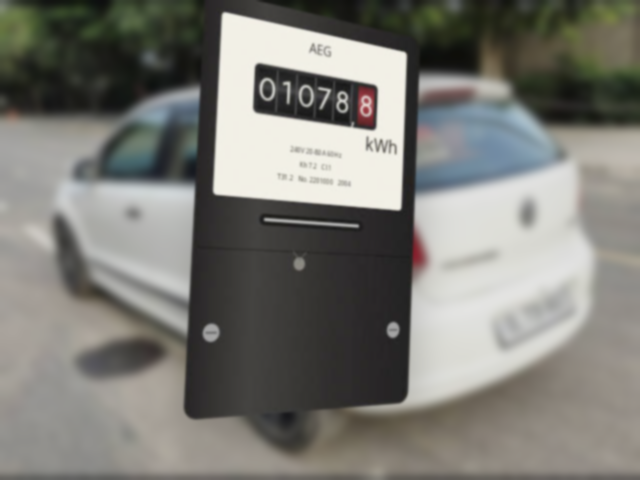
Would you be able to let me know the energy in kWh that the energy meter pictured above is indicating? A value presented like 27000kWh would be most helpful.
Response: 1078.8kWh
